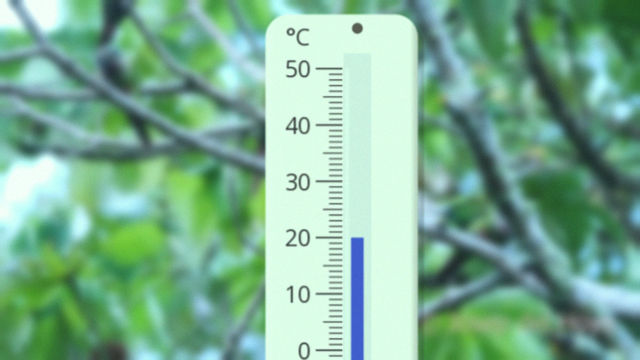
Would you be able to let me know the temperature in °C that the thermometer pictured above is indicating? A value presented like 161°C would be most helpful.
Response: 20°C
